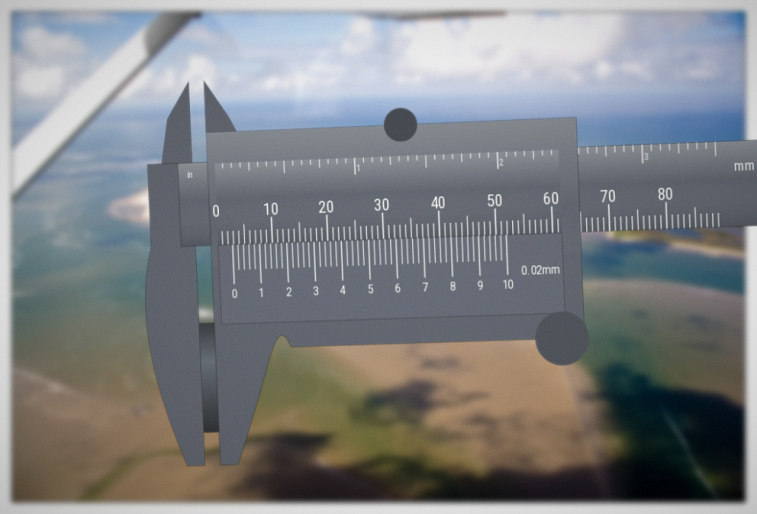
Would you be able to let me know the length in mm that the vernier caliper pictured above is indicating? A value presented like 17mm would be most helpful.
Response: 2.8mm
